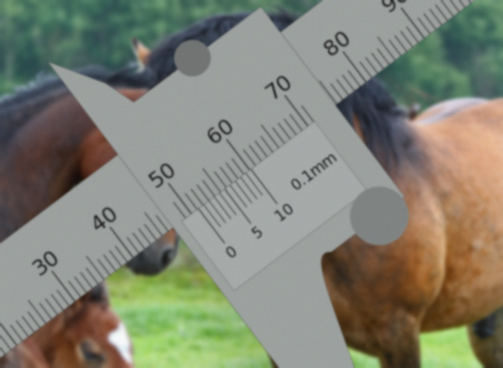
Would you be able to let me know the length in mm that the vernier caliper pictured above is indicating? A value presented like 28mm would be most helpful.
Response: 51.2mm
